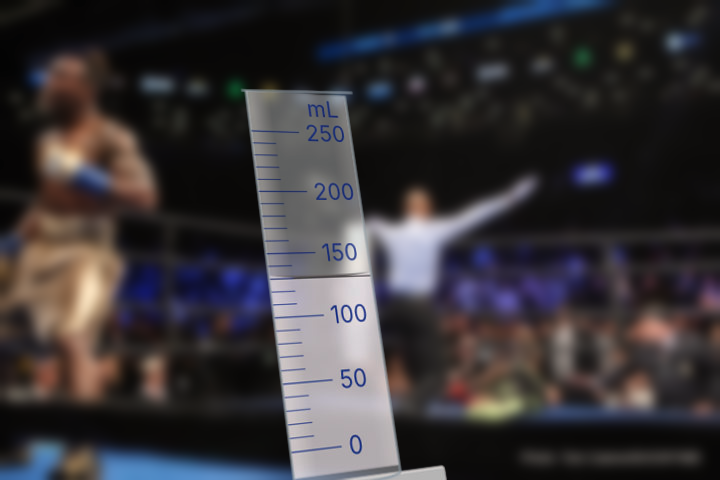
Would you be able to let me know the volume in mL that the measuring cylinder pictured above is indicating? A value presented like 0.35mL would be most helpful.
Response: 130mL
